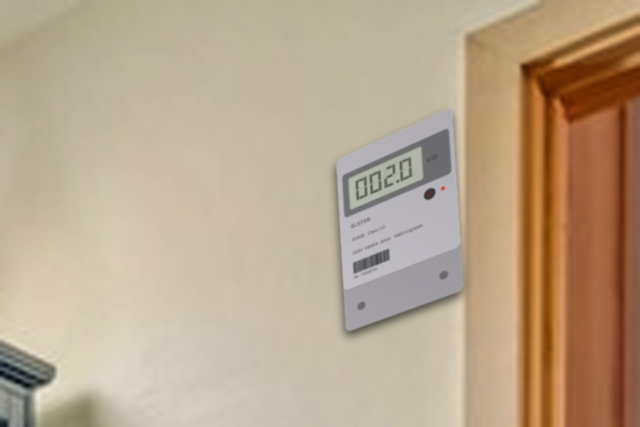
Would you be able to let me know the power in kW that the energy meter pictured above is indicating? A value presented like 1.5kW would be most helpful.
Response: 2.0kW
